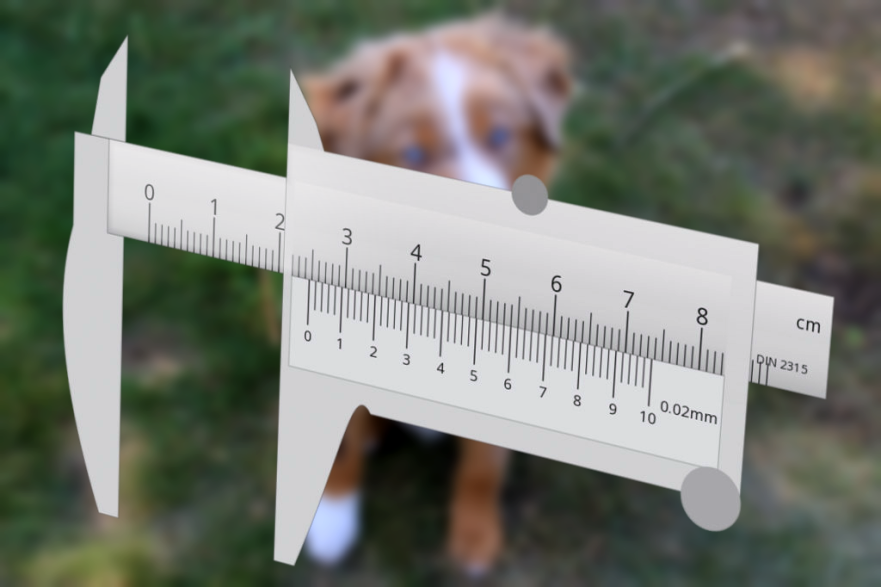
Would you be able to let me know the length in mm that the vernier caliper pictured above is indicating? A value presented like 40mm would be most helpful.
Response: 24.6mm
